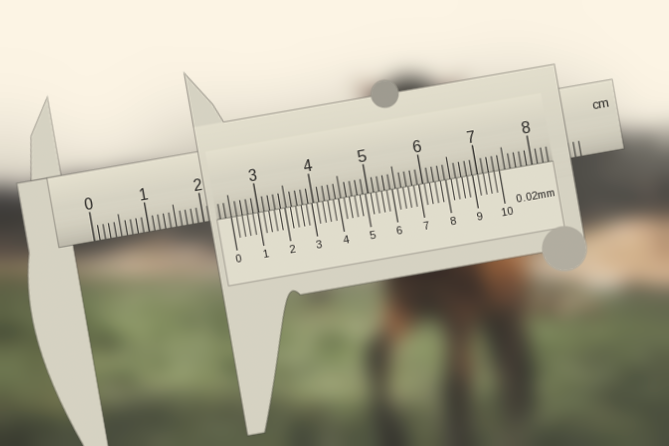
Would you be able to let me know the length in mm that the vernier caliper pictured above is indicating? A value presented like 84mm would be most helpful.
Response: 25.0mm
